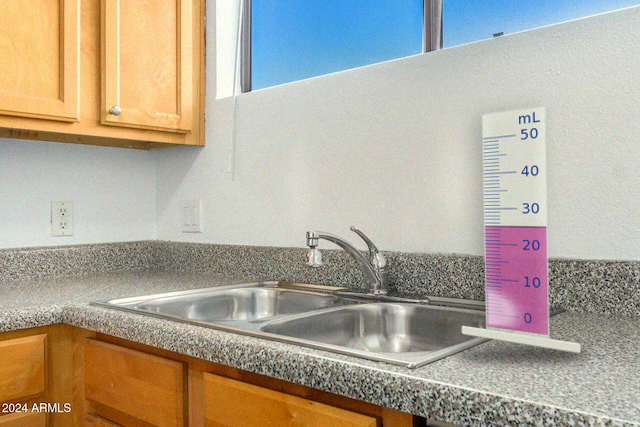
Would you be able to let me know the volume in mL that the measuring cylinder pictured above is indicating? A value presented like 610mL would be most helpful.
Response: 25mL
